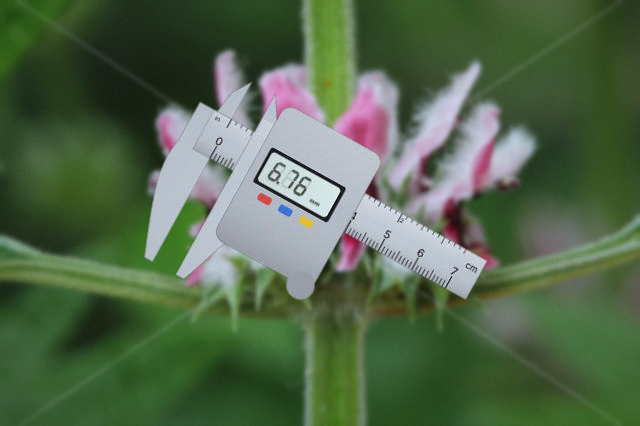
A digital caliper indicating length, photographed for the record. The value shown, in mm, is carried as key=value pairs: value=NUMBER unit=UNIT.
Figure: value=6.76 unit=mm
